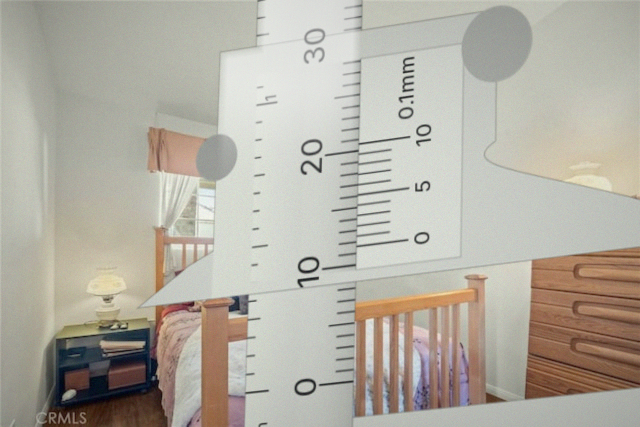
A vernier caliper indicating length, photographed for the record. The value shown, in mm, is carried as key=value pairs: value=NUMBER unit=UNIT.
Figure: value=11.6 unit=mm
